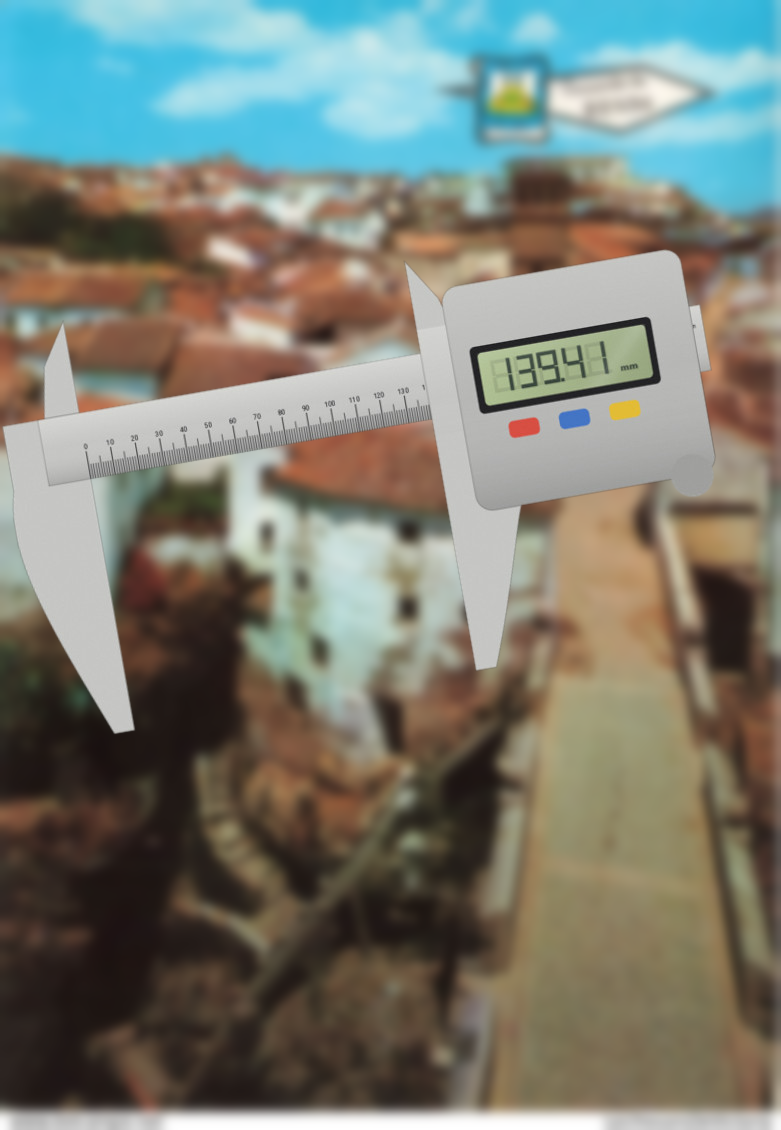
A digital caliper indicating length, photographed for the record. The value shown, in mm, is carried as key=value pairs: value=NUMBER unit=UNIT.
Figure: value=139.41 unit=mm
